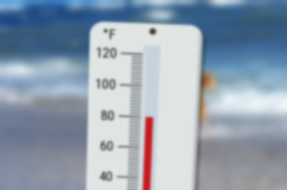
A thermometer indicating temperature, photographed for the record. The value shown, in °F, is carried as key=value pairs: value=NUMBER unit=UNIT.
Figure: value=80 unit=°F
